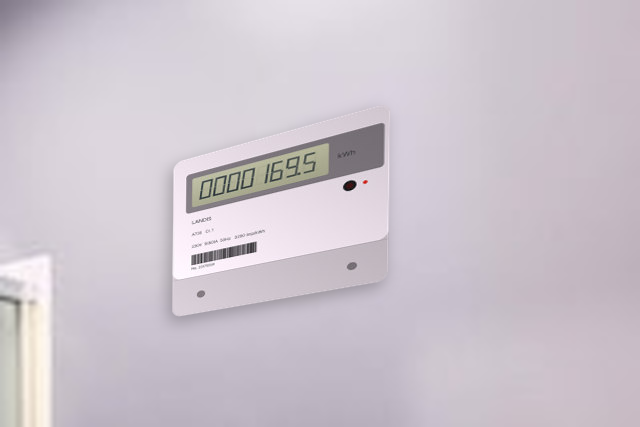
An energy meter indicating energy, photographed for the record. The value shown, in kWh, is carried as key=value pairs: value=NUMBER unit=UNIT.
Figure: value=169.5 unit=kWh
